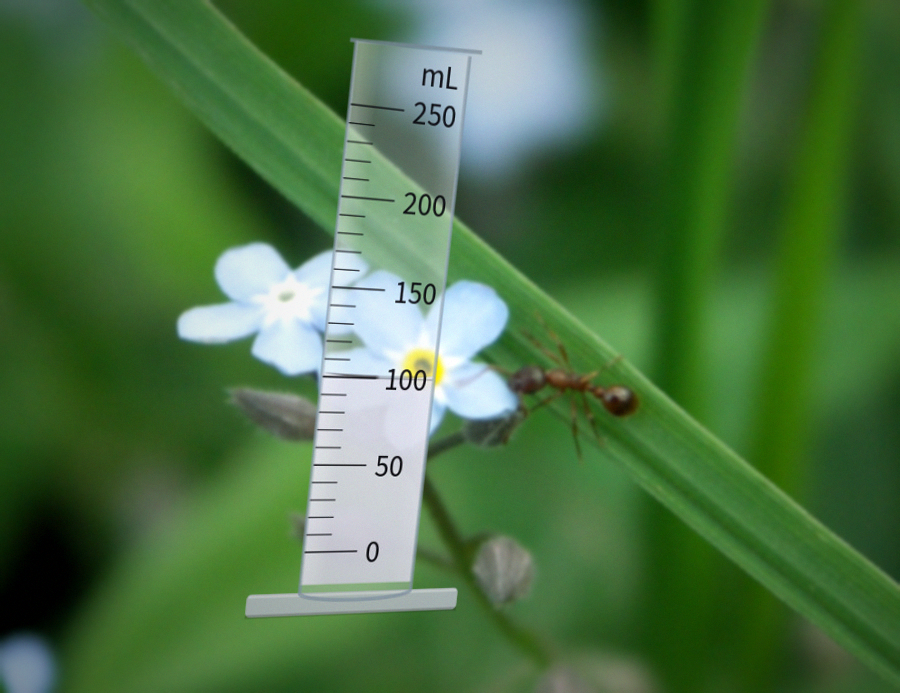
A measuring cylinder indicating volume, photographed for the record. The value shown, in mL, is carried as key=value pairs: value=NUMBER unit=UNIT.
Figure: value=100 unit=mL
